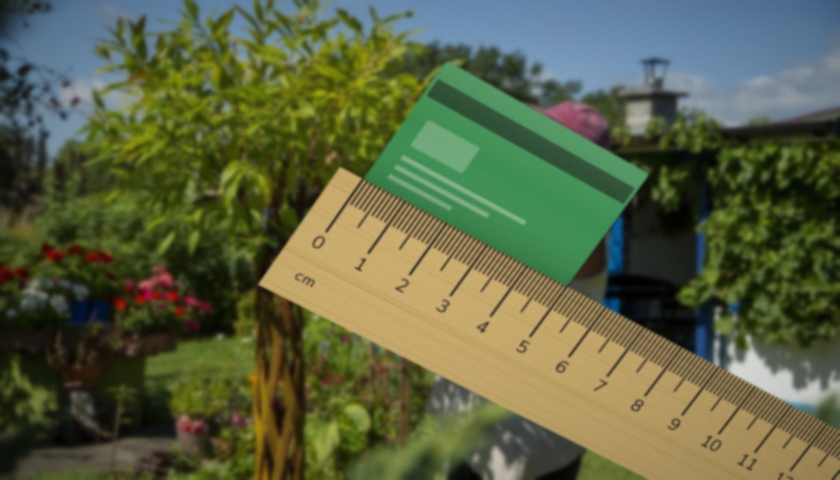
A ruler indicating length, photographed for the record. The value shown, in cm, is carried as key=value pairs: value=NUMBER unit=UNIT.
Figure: value=5 unit=cm
